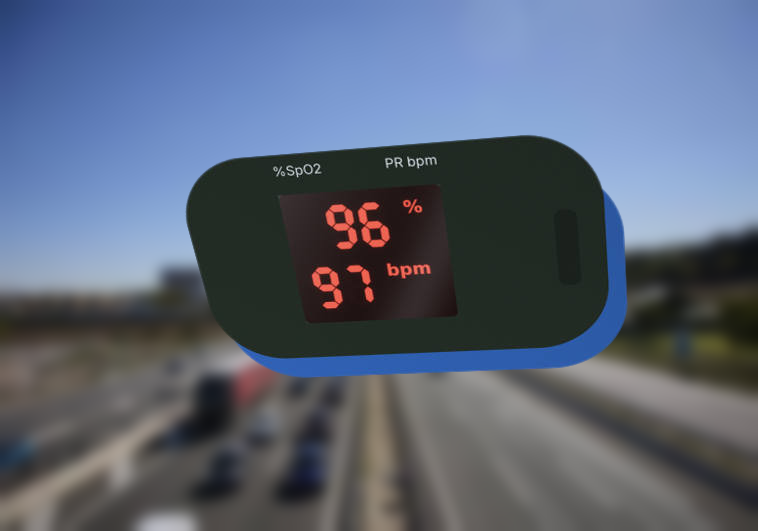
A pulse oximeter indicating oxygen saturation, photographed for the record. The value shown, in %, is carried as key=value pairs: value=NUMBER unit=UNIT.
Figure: value=96 unit=%
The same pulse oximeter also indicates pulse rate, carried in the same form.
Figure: value=97 unit=bpm
